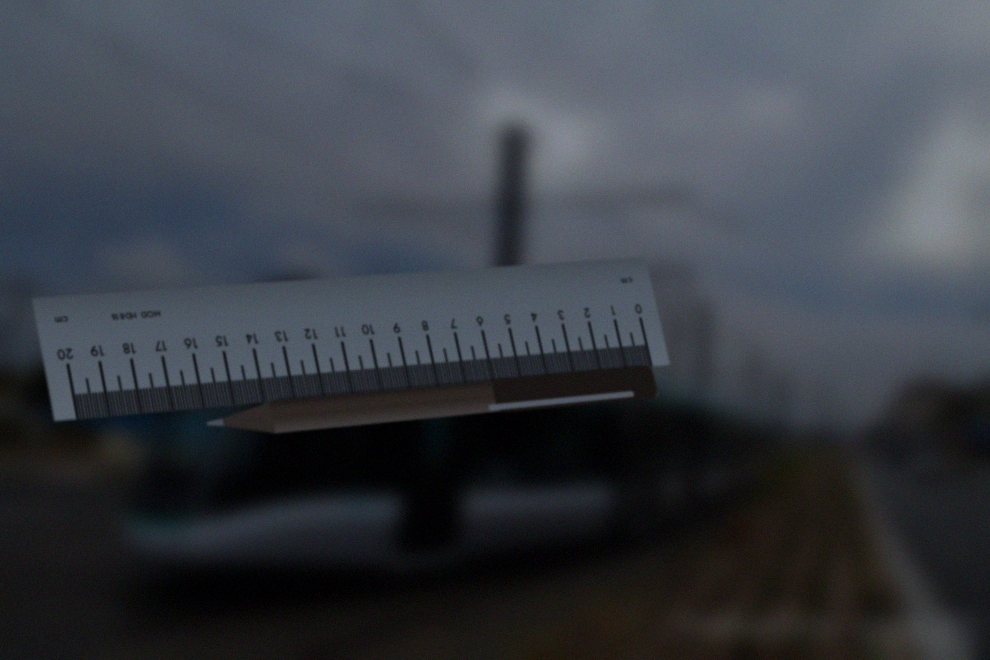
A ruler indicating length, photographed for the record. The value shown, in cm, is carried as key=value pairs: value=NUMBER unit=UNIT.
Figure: value=16 unit=cm
